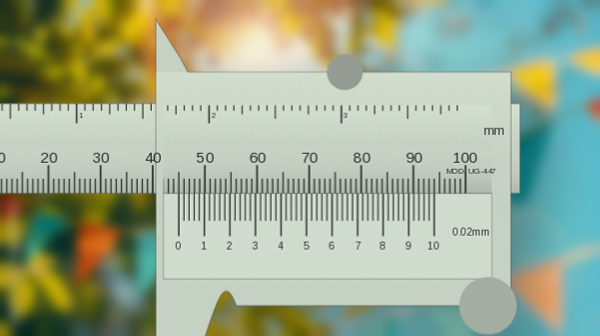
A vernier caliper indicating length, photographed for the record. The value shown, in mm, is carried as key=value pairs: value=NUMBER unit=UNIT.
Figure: value=45.0 unit=mm
